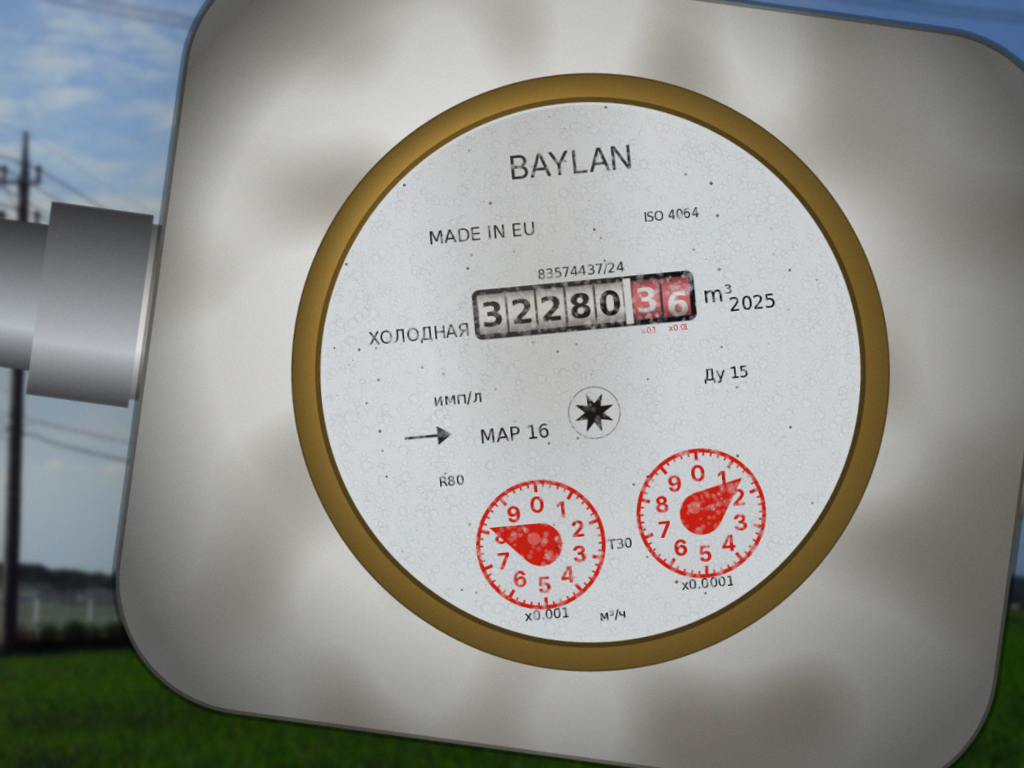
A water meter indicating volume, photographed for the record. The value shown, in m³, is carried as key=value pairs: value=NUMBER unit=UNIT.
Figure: value=32280.3581 unit=m³
